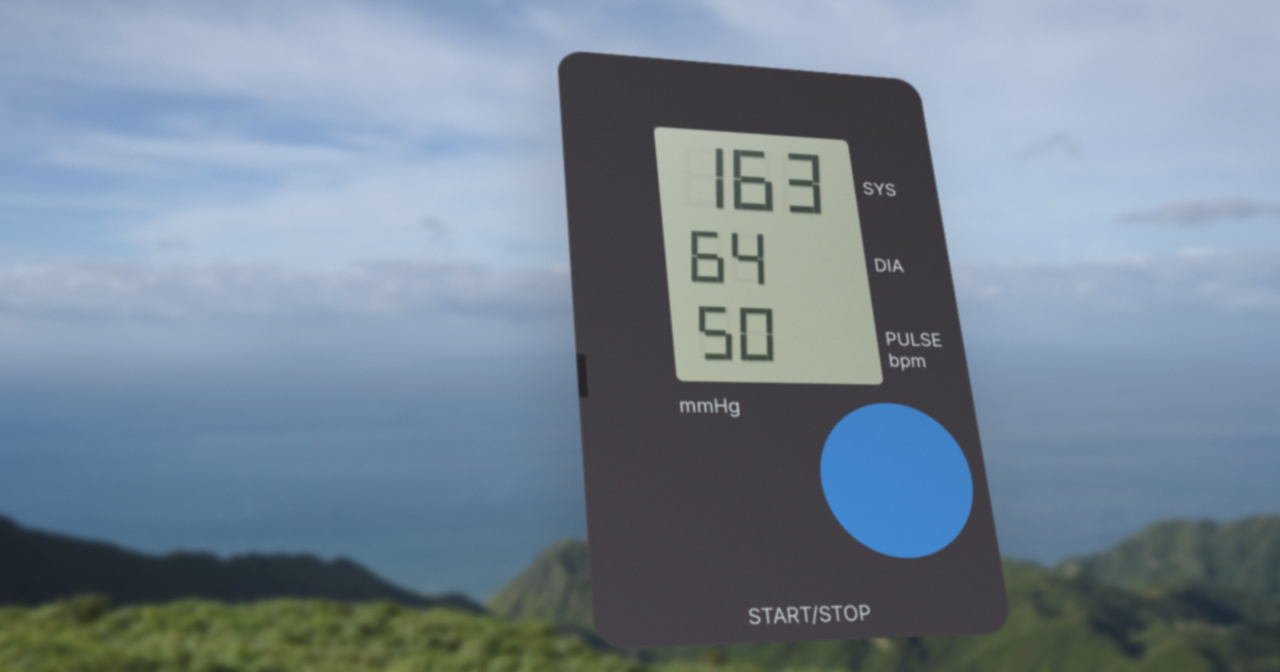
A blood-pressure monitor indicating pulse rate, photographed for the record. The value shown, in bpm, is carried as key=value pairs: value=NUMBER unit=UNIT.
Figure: value=50 unit=bpm
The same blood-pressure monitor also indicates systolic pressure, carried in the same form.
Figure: value=163 unit=mmHg
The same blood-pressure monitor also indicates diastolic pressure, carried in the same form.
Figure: value=64 unit=mmHg
